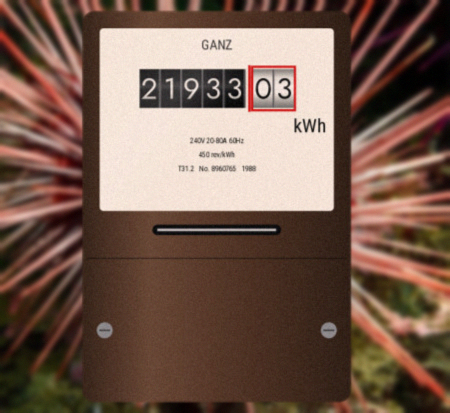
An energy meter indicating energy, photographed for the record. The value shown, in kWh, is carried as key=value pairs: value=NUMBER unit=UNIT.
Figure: value=21933.03 unit=kWh
